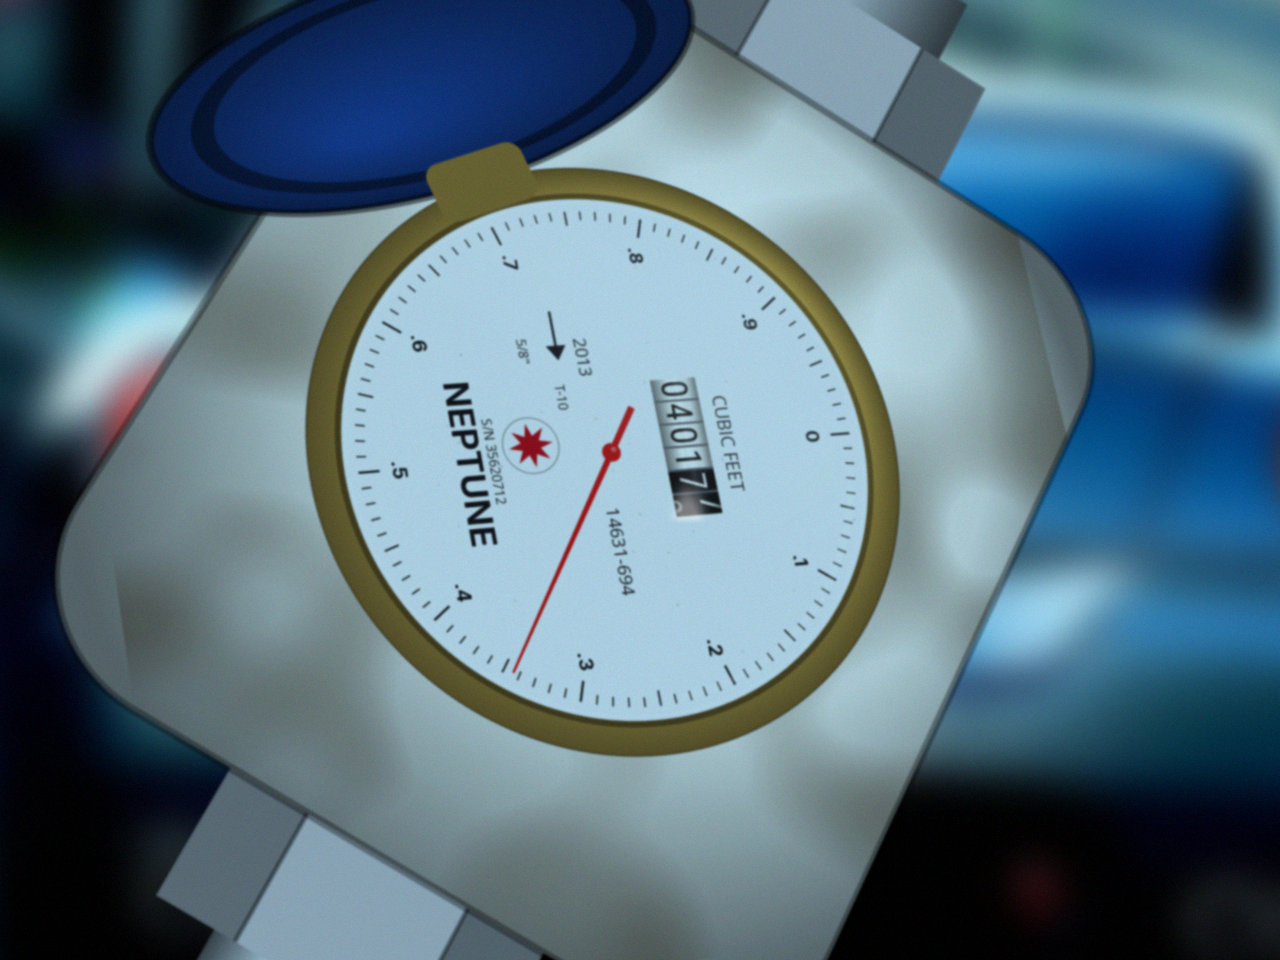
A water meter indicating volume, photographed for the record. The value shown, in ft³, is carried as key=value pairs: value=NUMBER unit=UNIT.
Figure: value=40177.34 unit=ft³
